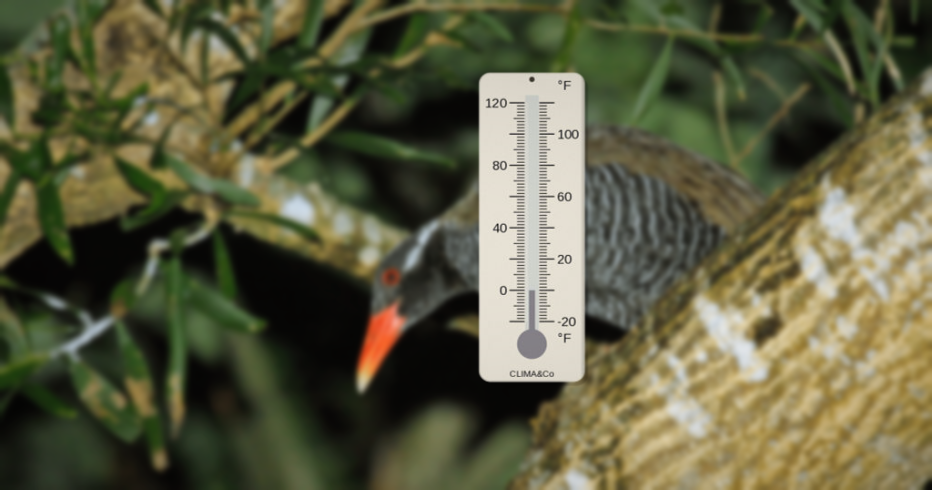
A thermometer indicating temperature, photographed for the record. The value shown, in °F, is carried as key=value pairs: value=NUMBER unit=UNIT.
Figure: value=0 unit=°F
